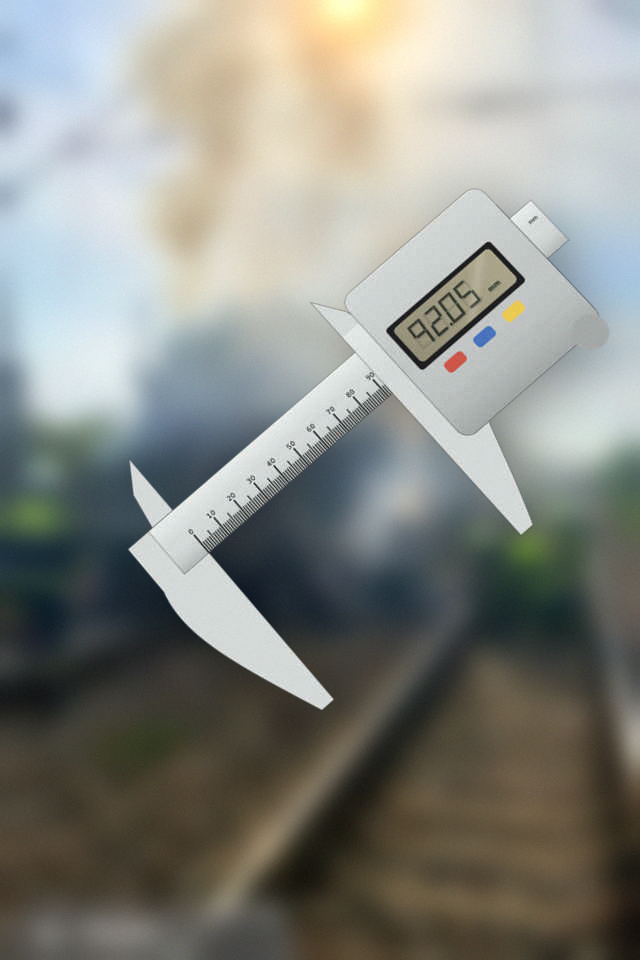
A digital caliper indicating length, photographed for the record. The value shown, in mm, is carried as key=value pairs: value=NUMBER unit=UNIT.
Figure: value=92.05 unit=mm
